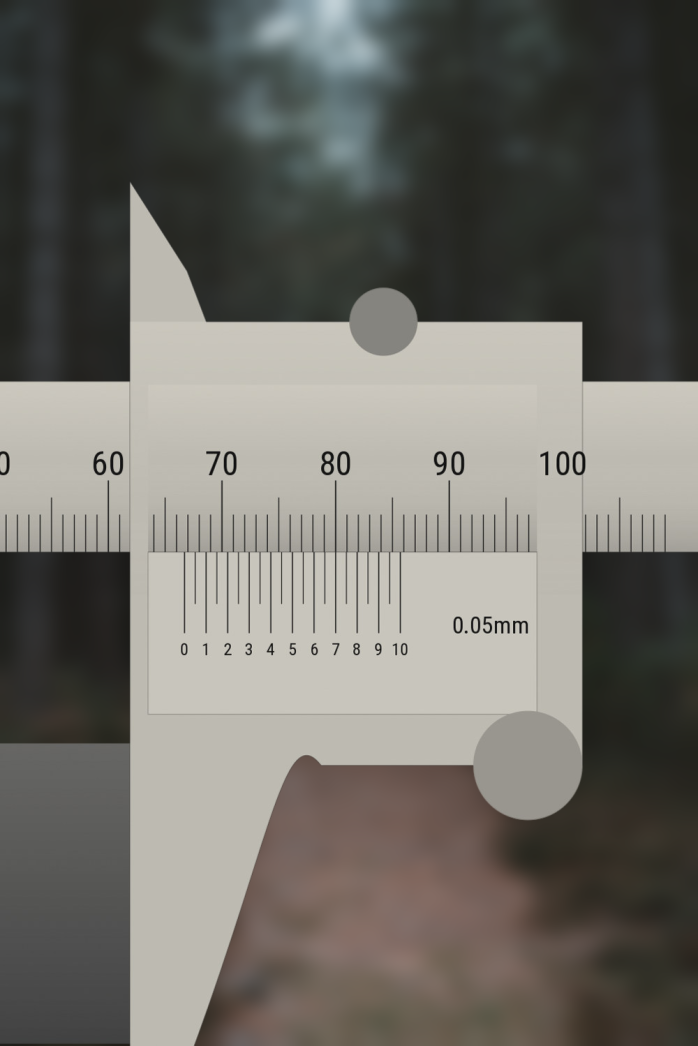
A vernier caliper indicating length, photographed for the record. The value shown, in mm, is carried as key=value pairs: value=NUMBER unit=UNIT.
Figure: value=66.7 unit=mm
